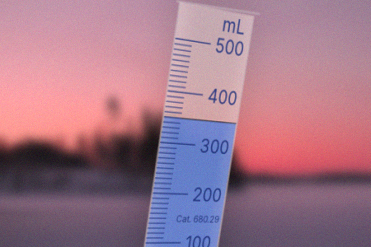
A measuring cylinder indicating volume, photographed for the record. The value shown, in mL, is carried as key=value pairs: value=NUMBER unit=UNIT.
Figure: value=350 unit=mL
